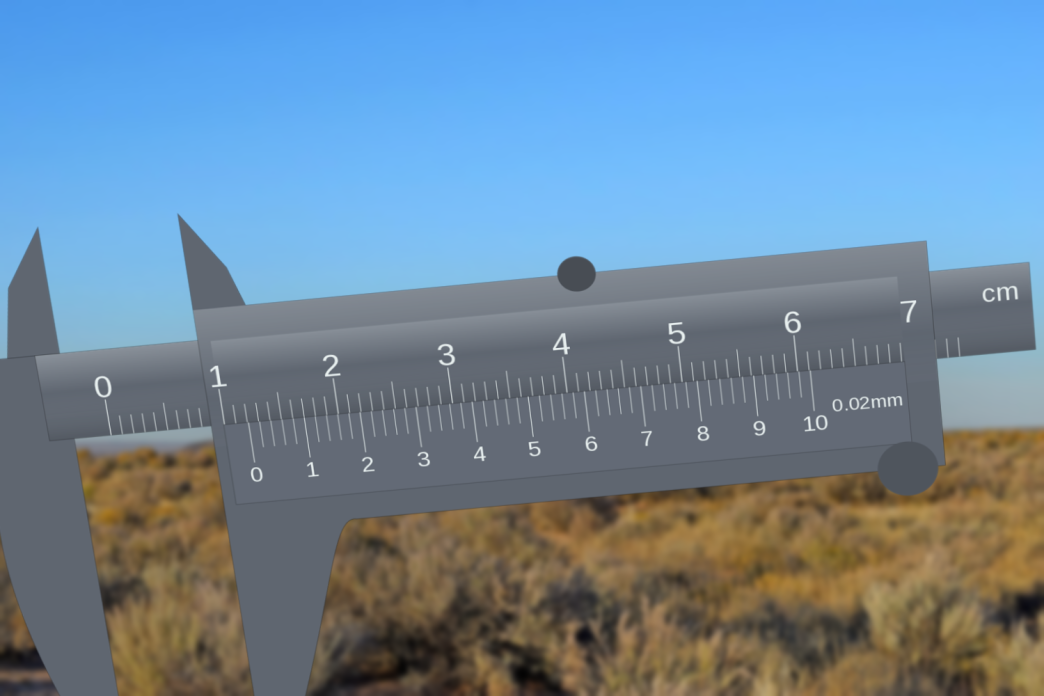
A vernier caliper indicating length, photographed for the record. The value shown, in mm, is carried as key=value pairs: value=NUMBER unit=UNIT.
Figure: value=12.1 unit=mm
